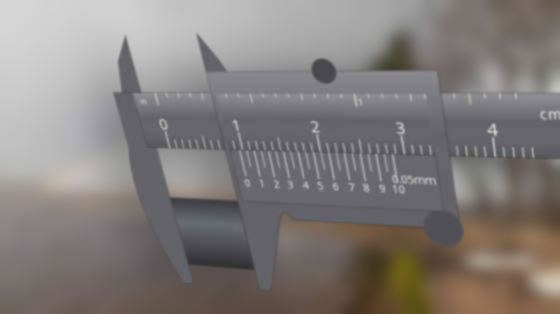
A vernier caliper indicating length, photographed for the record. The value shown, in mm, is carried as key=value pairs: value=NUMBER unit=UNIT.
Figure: value=9.6 unit=mm
